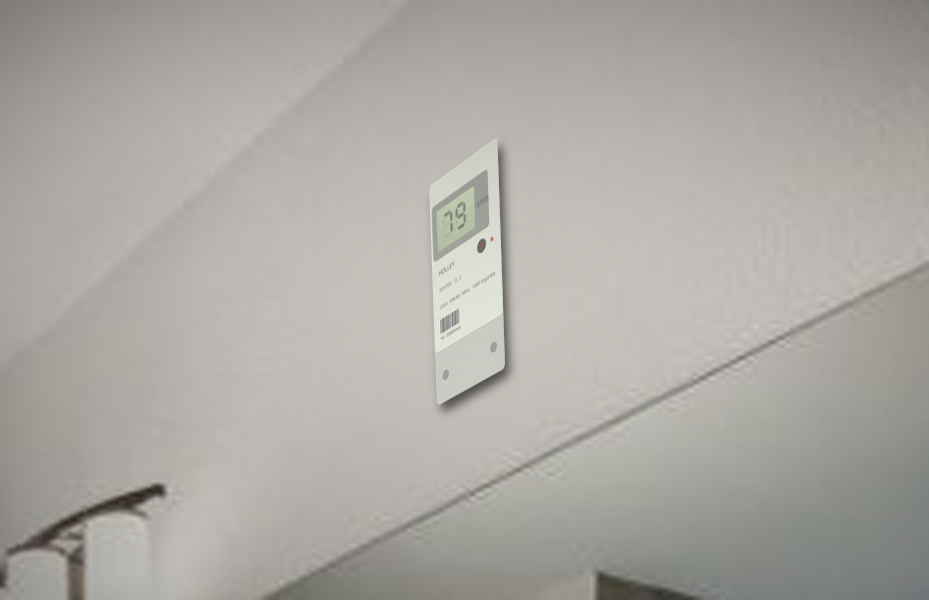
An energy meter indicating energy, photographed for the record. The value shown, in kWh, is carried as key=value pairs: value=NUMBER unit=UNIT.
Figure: value=79 unit=kWh
